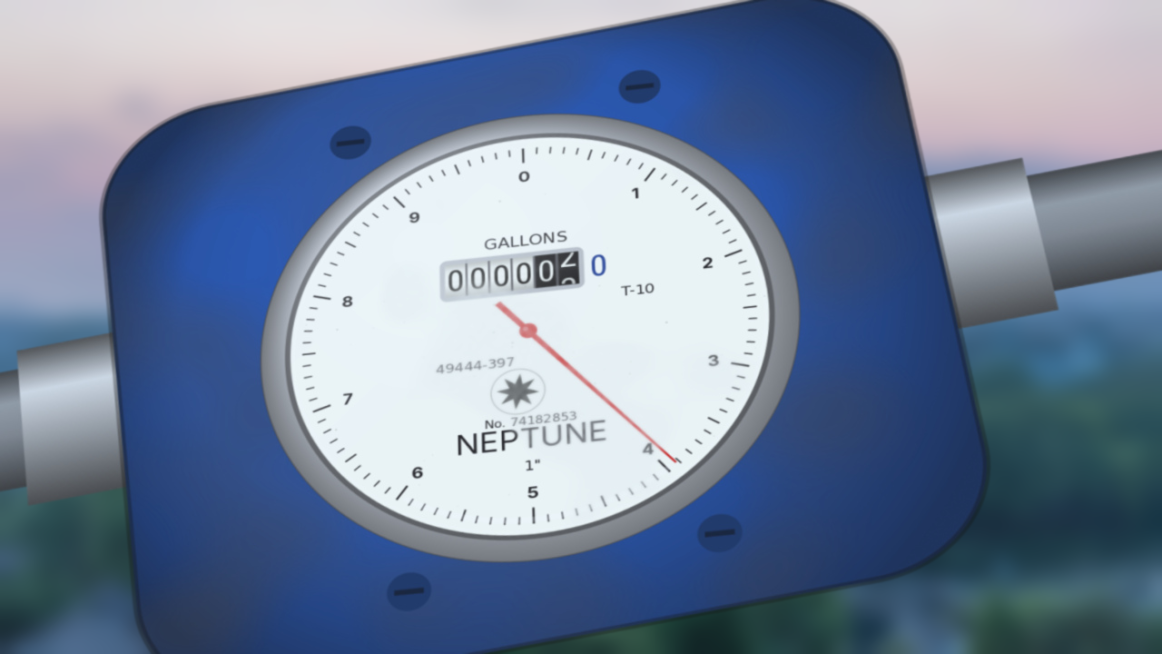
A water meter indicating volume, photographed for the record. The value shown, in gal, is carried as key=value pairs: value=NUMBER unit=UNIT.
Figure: value=23.9 unit=gal
